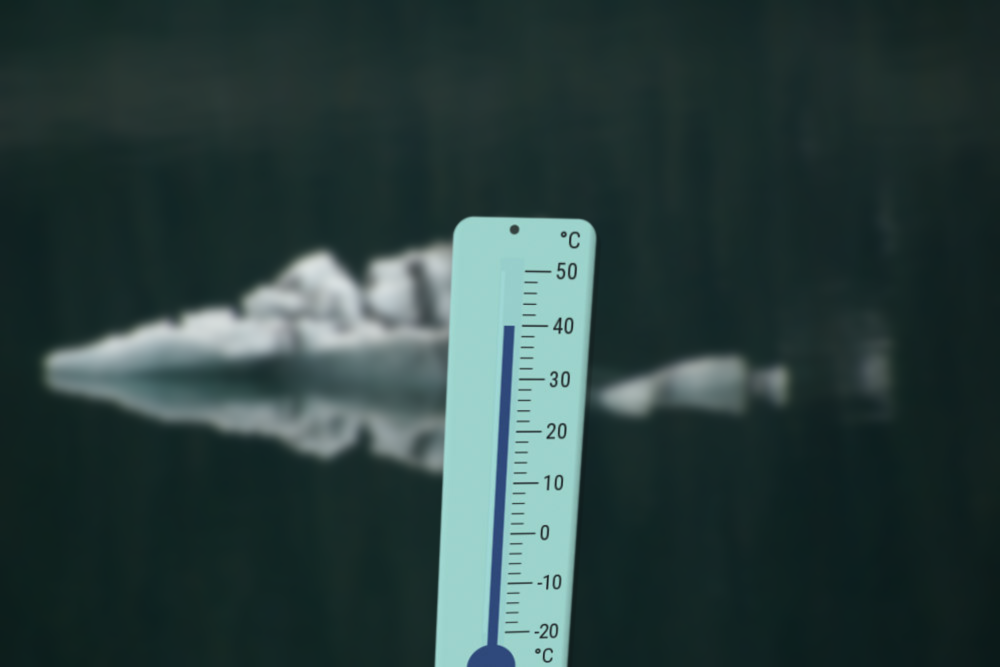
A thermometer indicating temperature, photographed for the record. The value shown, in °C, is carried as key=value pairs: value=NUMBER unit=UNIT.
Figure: value=40 unit=°C
